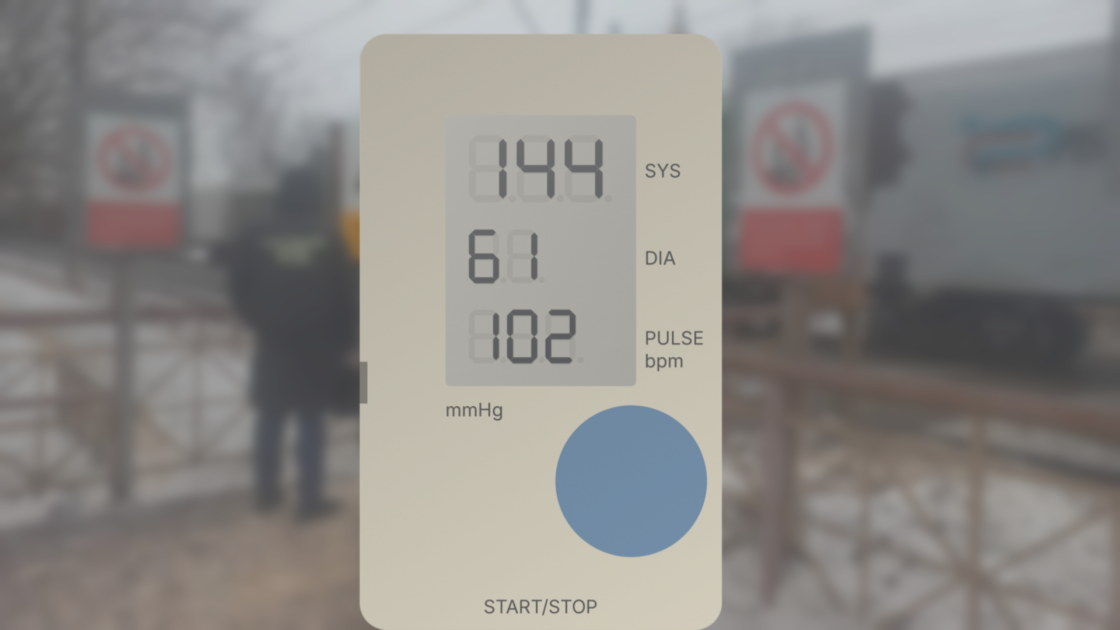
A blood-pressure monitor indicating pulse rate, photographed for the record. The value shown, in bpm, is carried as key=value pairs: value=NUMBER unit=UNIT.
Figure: value=102 unit=bpm
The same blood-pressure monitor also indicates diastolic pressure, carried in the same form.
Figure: value=61 unit=mmHg
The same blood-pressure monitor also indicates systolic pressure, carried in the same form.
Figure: value=144 unit=mmHg
